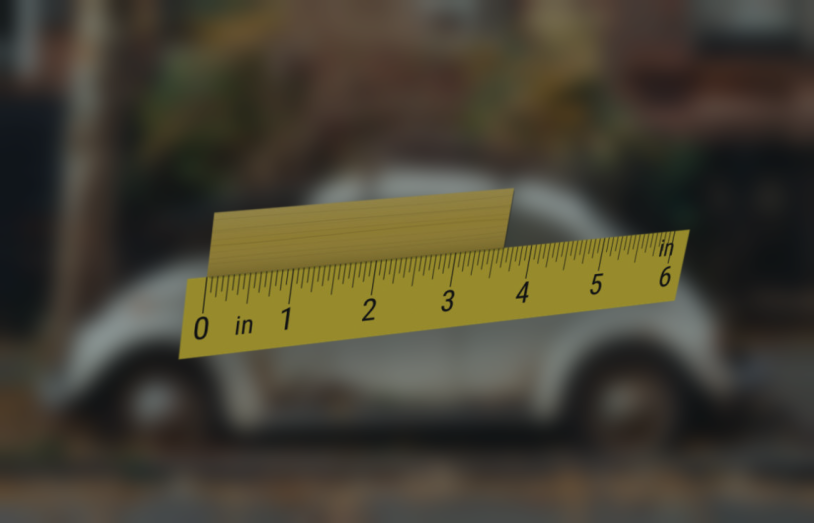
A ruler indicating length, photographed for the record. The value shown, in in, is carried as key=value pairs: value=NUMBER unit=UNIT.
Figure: value=3.625 unit=in
